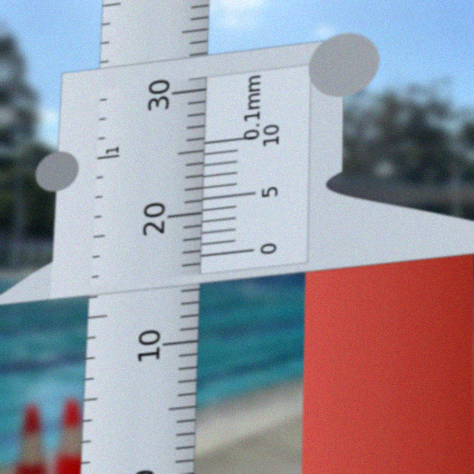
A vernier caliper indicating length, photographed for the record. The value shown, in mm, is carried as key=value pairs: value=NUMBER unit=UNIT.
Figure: value=16.6 unit=mm
